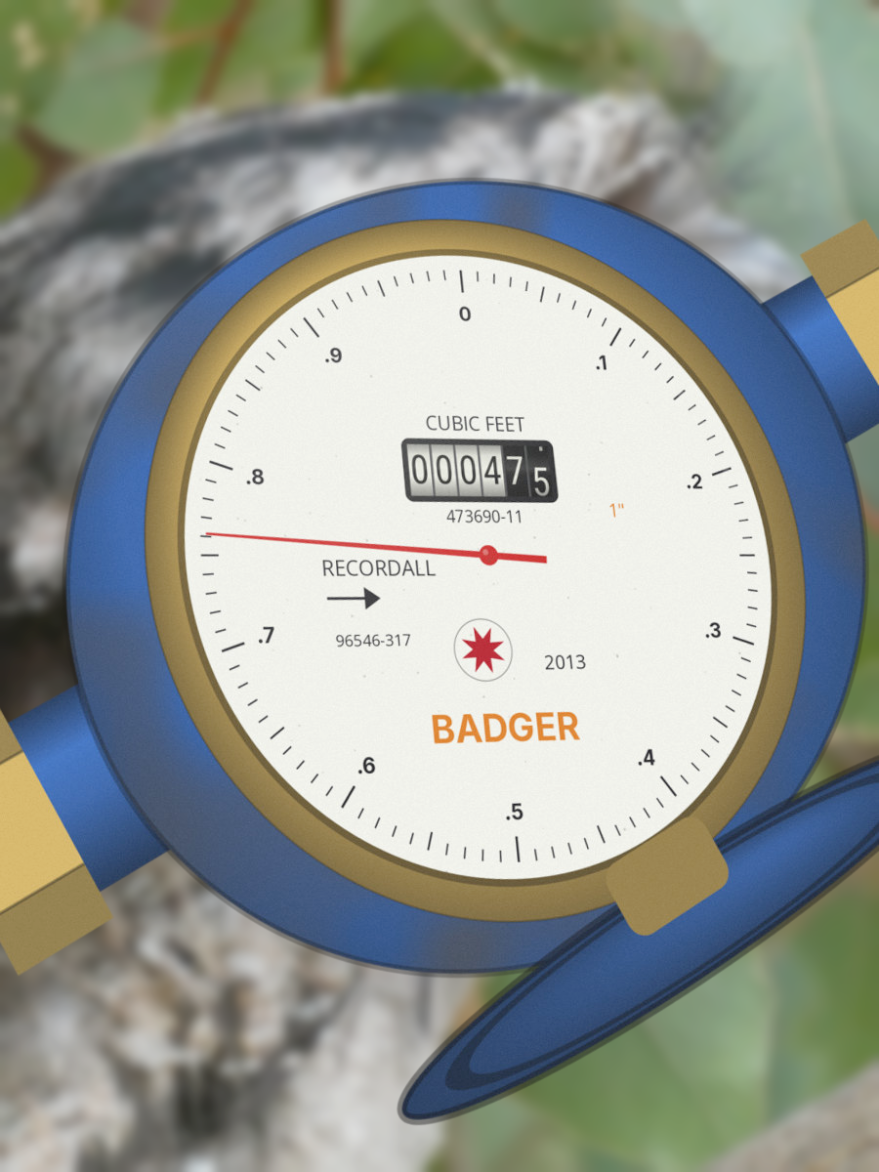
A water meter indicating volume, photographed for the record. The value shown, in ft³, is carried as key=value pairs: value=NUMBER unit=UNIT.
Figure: value=474.76 unit=ft³
